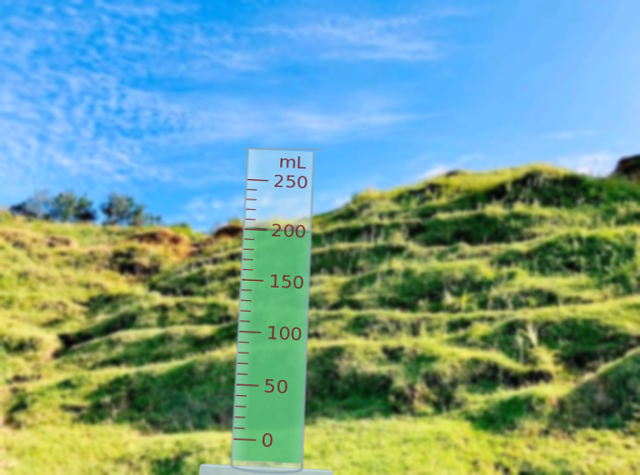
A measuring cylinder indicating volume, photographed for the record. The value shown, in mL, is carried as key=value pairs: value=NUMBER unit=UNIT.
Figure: value=200 unit=mL
